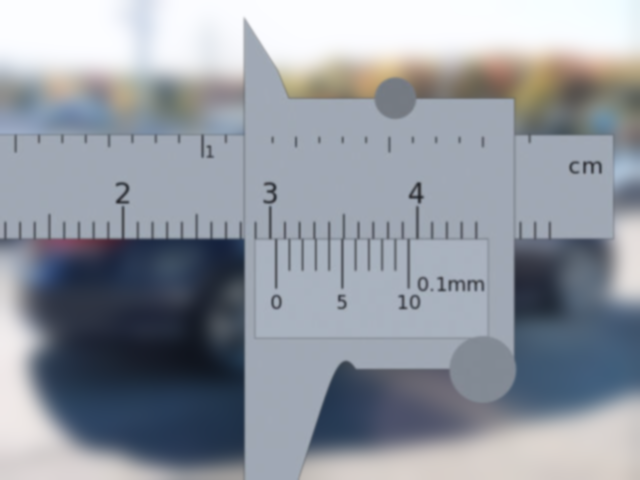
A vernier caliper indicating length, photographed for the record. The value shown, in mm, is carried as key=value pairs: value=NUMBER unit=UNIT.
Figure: value=30.4 unit=mm
